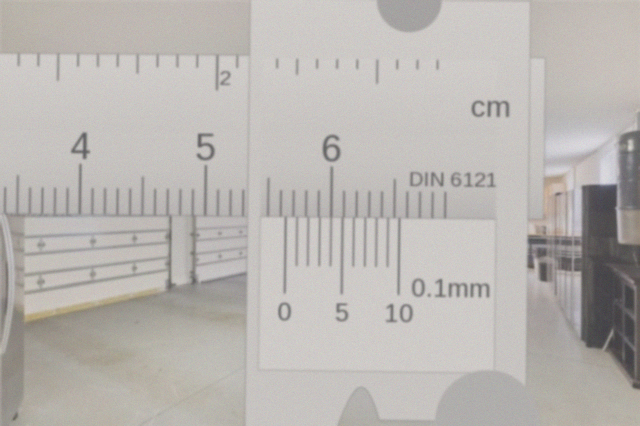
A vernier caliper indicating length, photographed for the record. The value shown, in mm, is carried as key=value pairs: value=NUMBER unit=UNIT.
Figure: value=56.4 unit=mm
